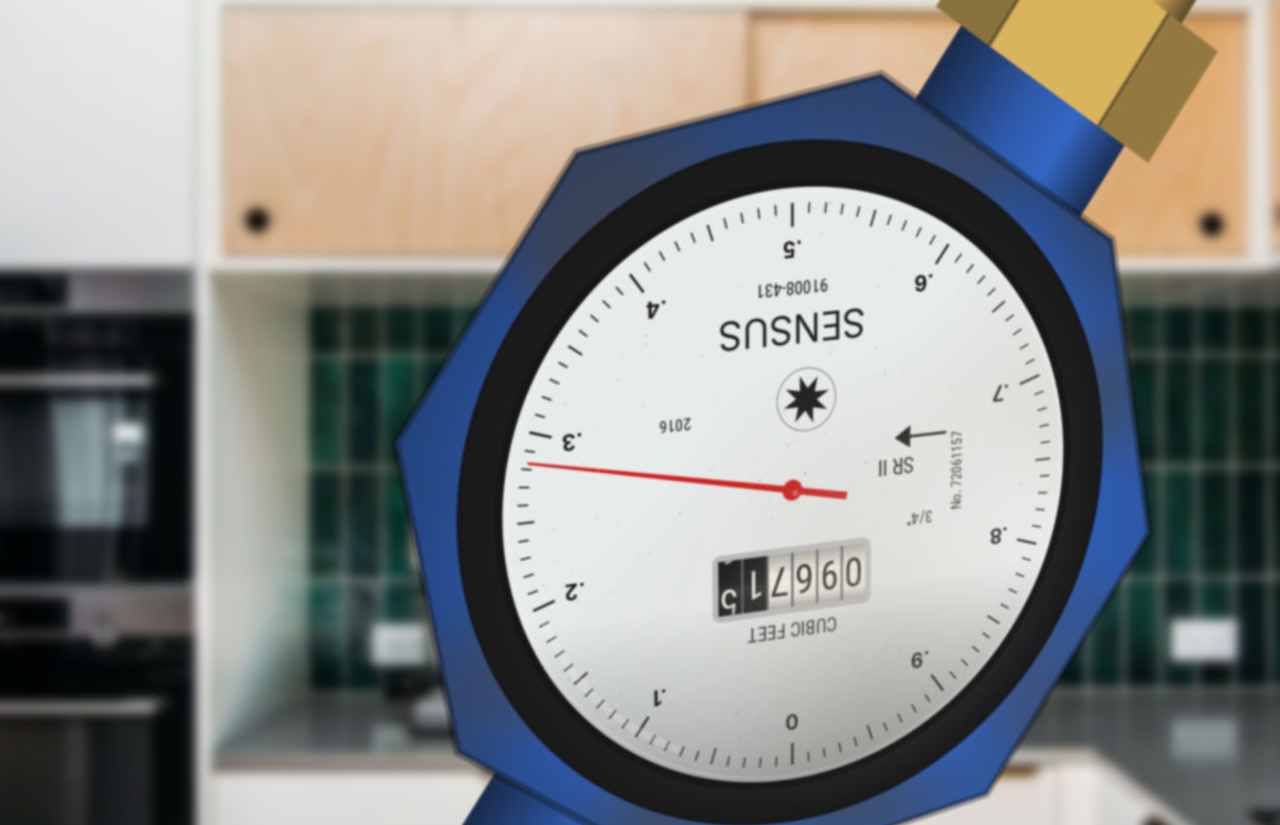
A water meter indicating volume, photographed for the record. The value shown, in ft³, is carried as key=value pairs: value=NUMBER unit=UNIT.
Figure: value=96715.28 unit=ft³
